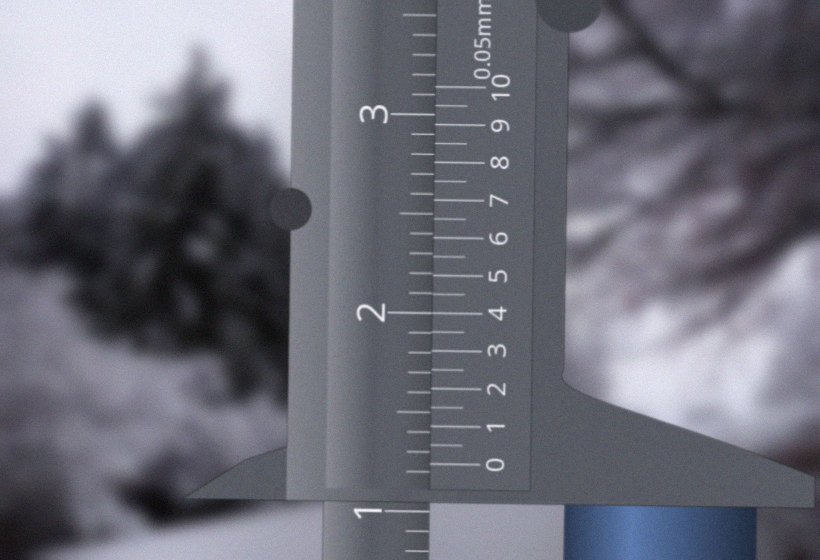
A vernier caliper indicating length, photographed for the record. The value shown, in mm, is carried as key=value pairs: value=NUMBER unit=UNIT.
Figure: value=12.4 unit=mm
